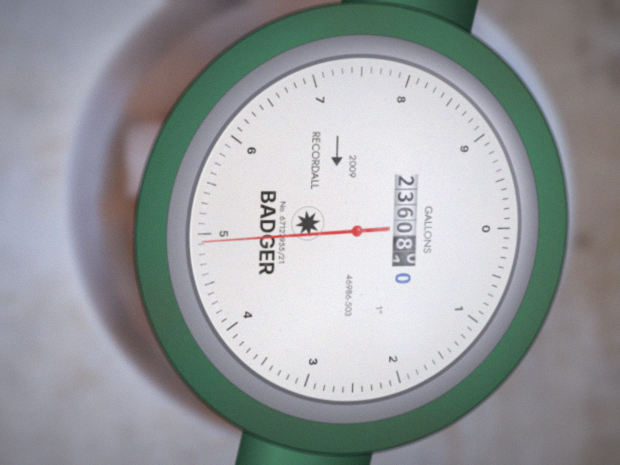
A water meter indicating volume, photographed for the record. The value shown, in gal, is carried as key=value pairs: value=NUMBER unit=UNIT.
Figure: value=2360804.9 unit=gal
